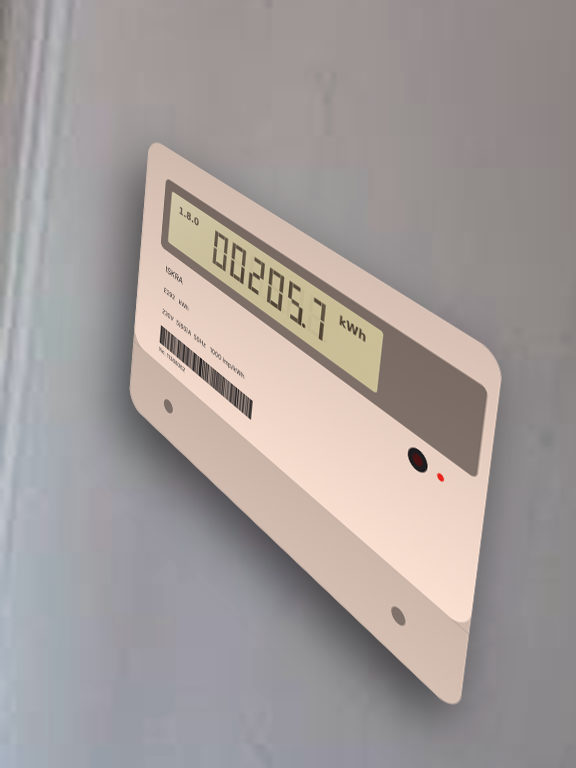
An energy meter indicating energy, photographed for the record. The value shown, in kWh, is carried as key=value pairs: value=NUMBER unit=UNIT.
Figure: value=205.7 unit=kWh
